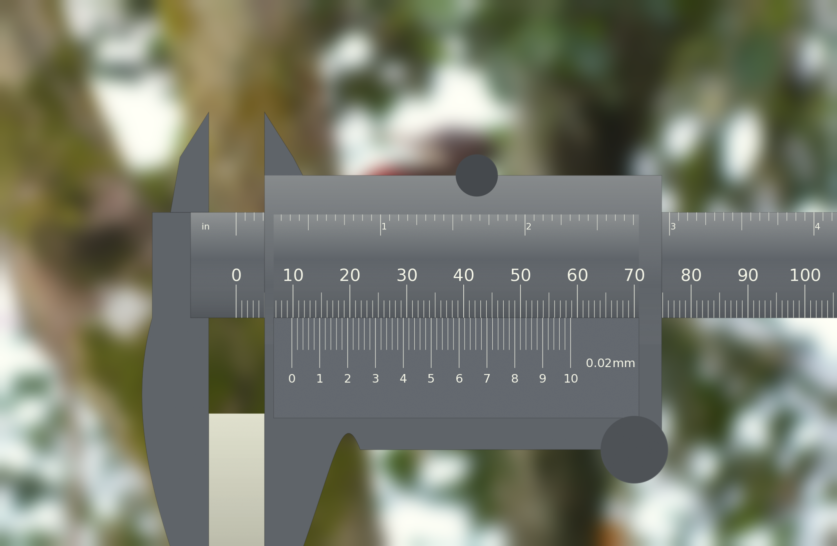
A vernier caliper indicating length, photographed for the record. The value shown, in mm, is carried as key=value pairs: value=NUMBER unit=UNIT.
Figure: value=9.8 unit=mm
